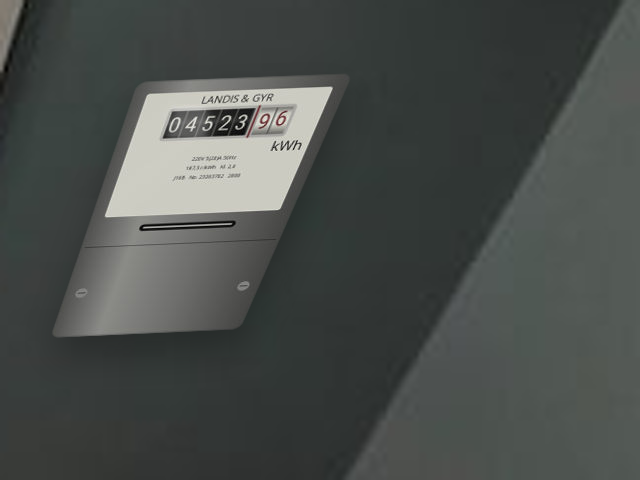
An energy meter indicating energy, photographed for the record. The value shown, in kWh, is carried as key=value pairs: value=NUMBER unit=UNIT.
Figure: value=4523.96 unit=kWh
